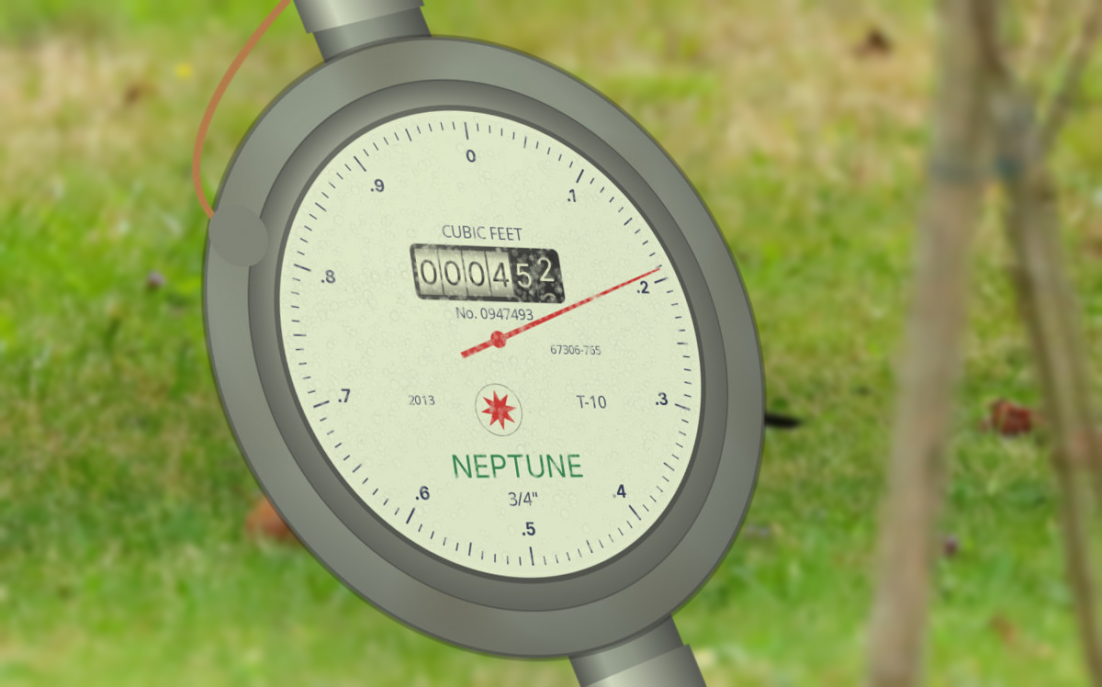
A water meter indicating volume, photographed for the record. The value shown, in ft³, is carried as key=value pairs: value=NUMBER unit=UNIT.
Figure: value=452.19 unit=ft³
